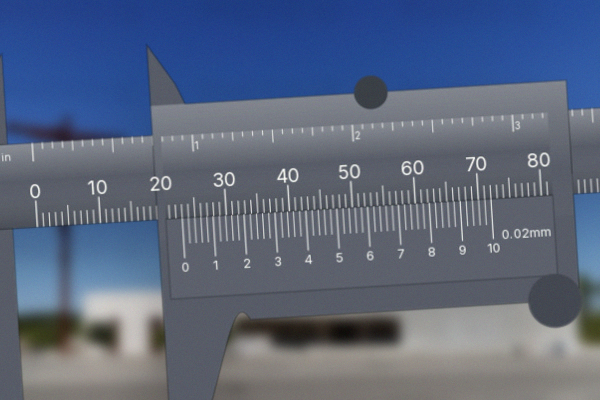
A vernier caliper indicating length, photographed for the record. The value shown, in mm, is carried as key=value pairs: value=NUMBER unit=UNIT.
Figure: value=23.0 unit=mm
